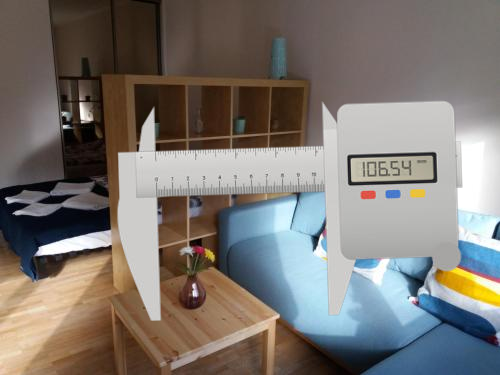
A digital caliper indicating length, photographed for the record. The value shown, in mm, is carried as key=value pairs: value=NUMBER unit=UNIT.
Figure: value=106.54 unit=mm
